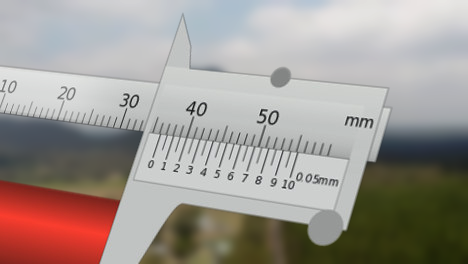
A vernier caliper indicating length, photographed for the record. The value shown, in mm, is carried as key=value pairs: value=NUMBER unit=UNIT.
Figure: value=36.2 unit=mm
